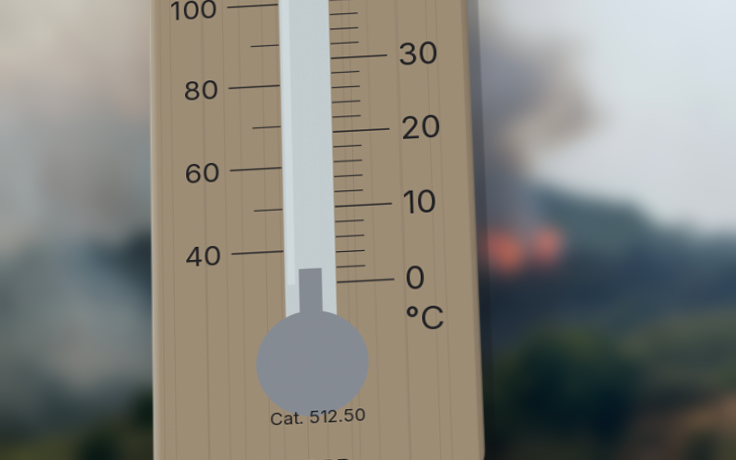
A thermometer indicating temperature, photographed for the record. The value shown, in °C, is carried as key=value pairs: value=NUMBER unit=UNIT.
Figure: value=2 unit=°C
